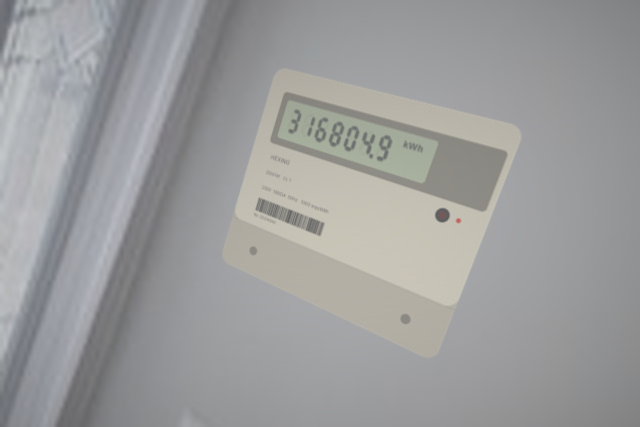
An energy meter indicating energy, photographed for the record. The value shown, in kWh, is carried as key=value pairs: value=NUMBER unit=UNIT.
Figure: value=316804.9 unit=kWh
